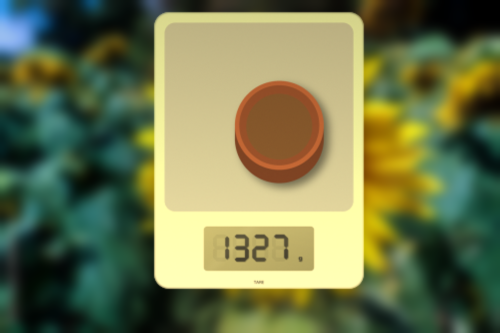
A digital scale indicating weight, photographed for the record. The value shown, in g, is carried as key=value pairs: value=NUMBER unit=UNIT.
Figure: value=1327 unit=g
